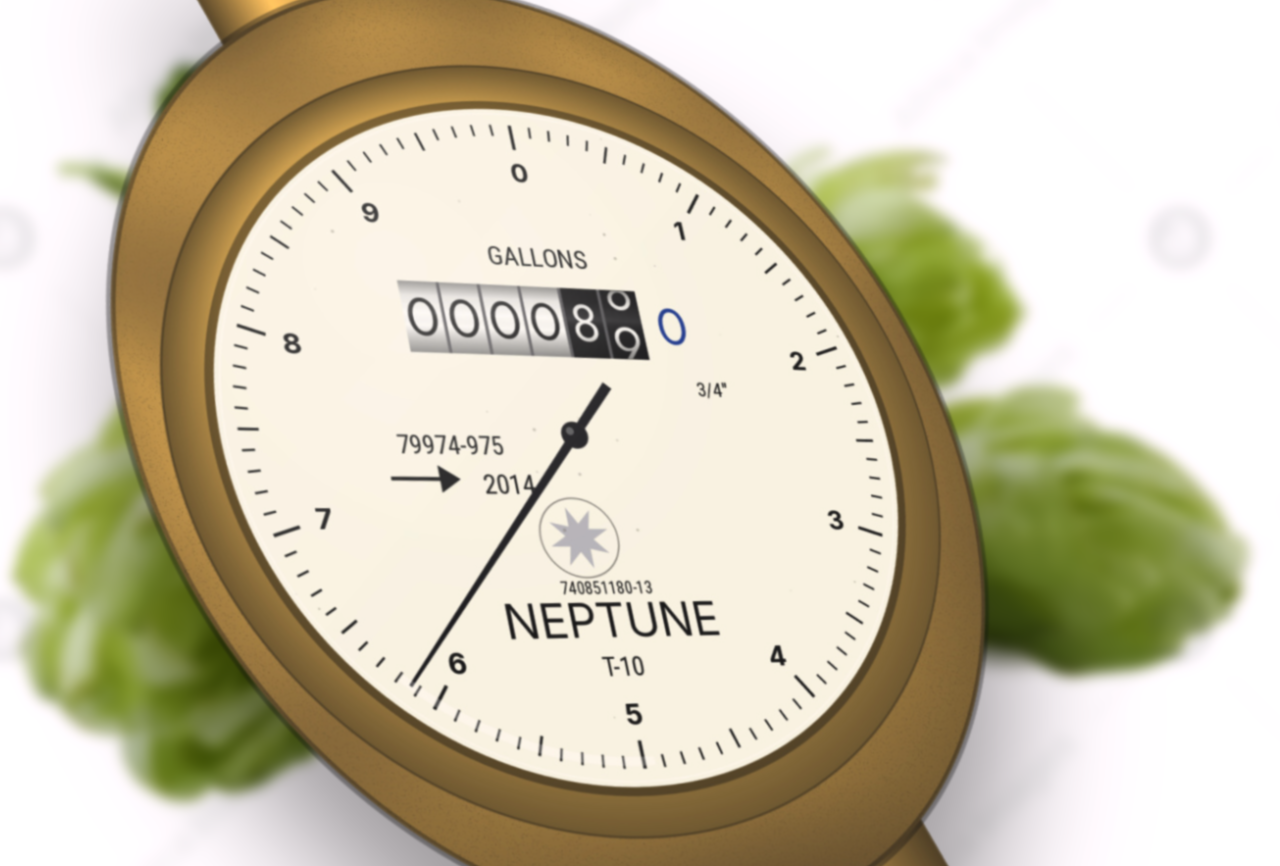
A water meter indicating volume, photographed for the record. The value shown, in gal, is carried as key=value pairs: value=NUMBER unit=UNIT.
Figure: value=886.1 unit=gal
